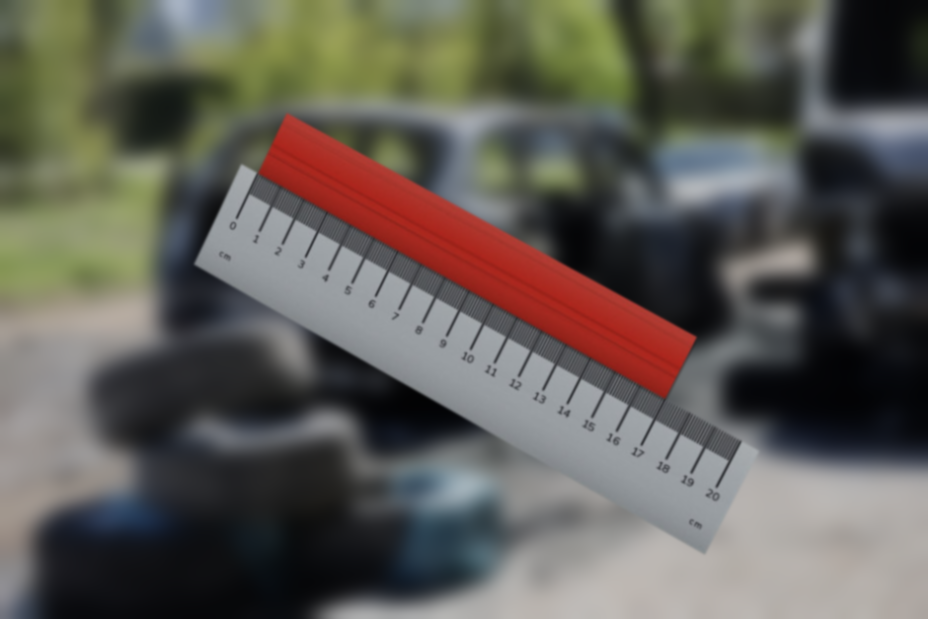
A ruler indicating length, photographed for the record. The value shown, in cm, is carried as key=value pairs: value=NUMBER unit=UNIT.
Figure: value=17 unit=cm
